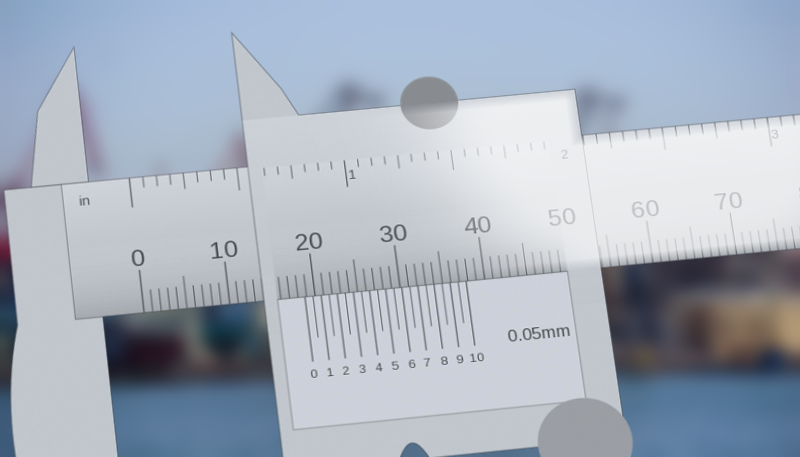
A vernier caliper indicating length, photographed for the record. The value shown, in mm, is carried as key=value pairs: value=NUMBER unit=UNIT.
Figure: value=18.8 unit=mm
